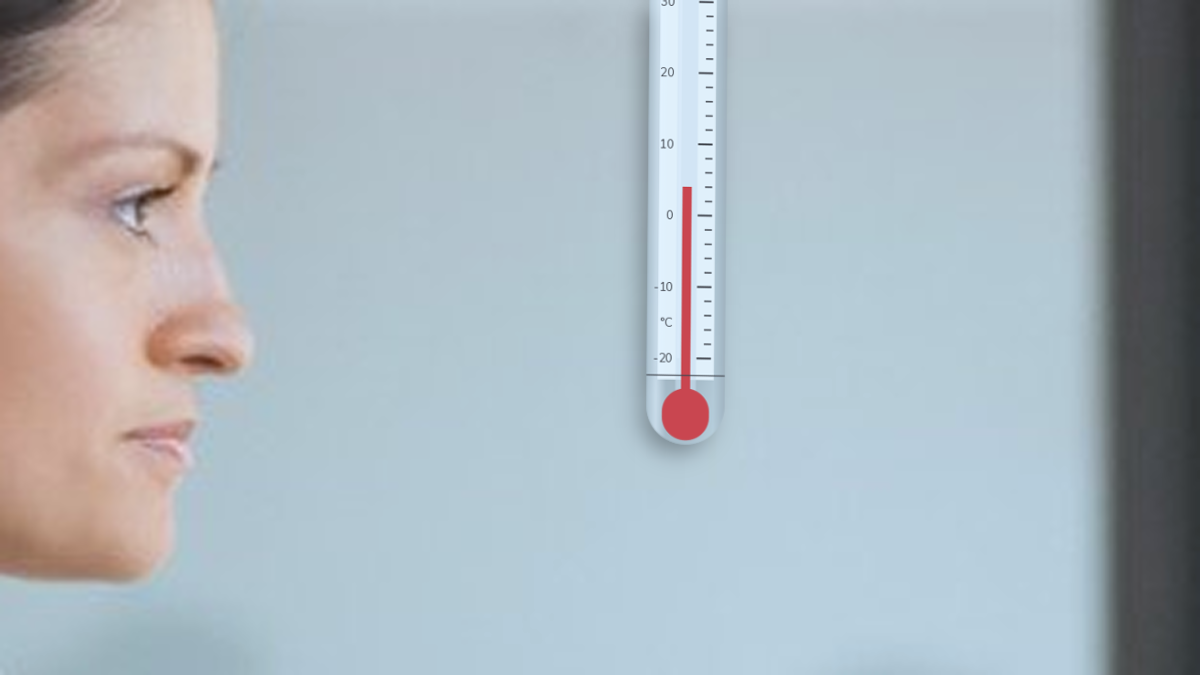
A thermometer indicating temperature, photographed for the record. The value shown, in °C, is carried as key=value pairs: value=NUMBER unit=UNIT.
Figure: value=4 unit=°C
